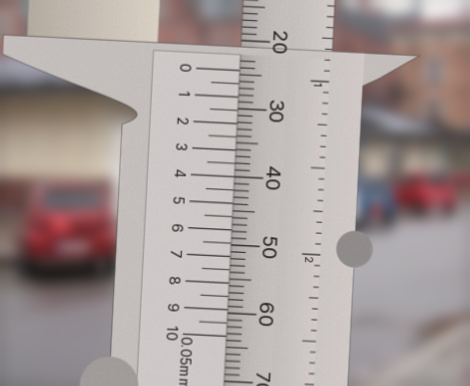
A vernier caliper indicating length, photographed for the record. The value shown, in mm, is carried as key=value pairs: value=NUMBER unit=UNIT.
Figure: value=24.4 unit=mm
